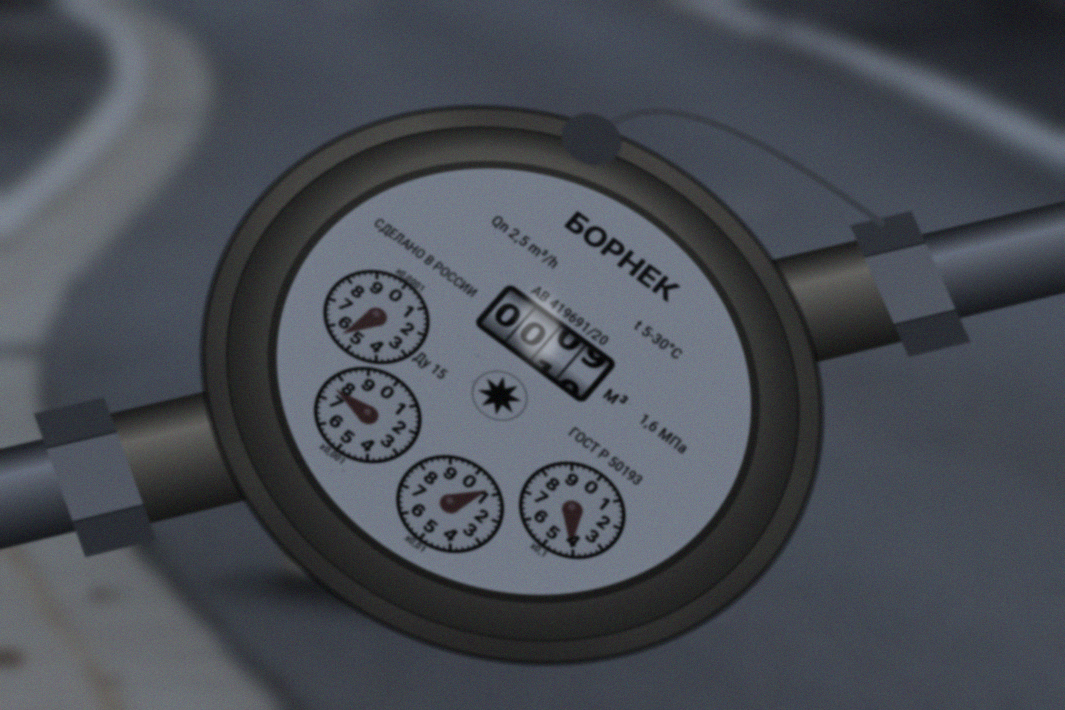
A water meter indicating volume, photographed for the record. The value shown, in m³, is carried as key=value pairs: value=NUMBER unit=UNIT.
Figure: value=9.4075 unit=m³
